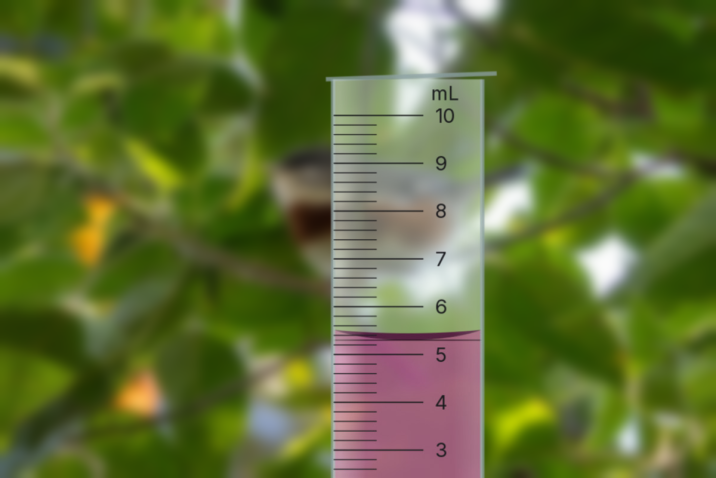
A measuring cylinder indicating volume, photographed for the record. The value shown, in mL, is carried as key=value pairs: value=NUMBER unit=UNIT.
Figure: value=5.3 unit=mL
